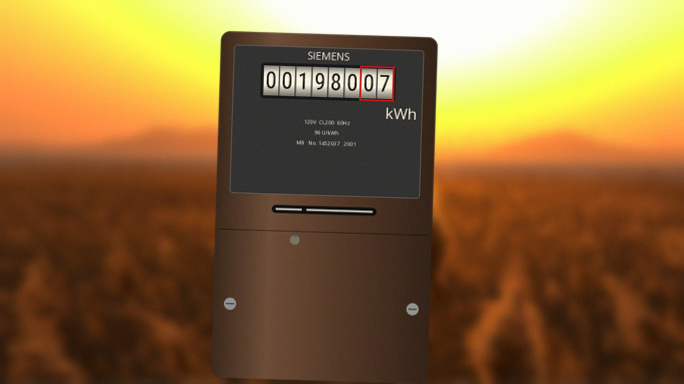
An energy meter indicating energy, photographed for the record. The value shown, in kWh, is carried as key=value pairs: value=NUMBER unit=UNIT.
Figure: value=1980.07 unit=kWh
